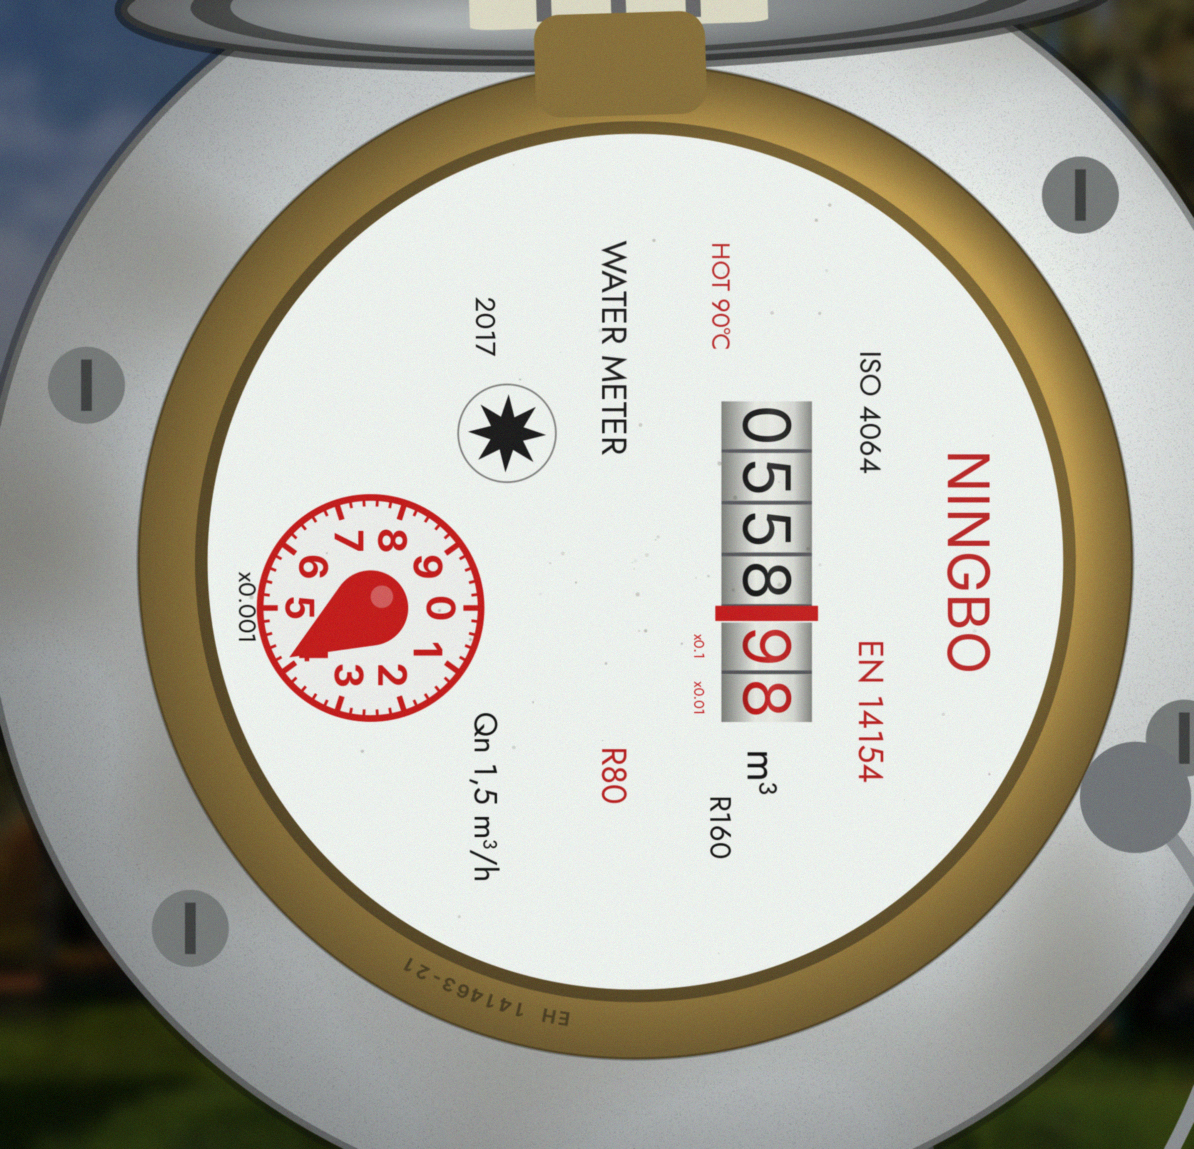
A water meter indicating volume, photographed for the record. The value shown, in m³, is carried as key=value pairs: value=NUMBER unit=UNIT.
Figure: value=558.984 unit=m³
